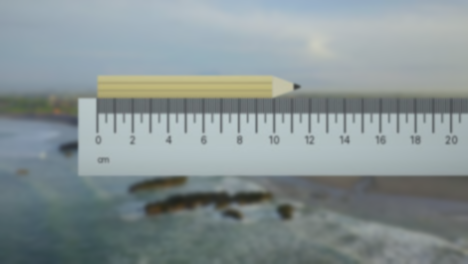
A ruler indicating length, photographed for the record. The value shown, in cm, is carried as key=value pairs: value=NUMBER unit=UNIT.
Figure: value=11.5 unit=cm
